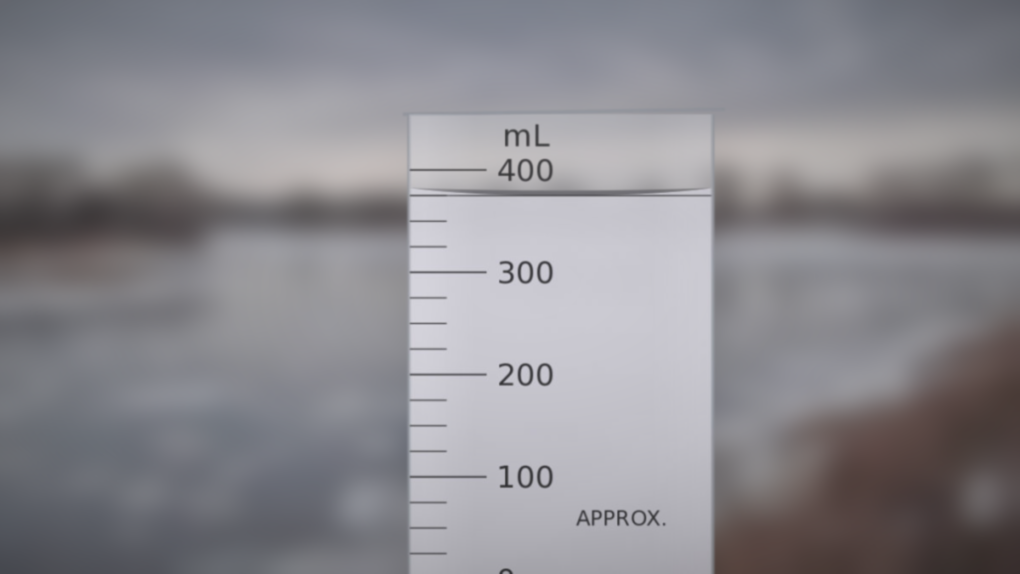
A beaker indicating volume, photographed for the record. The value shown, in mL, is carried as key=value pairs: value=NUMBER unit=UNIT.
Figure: value=375 unit=mL
